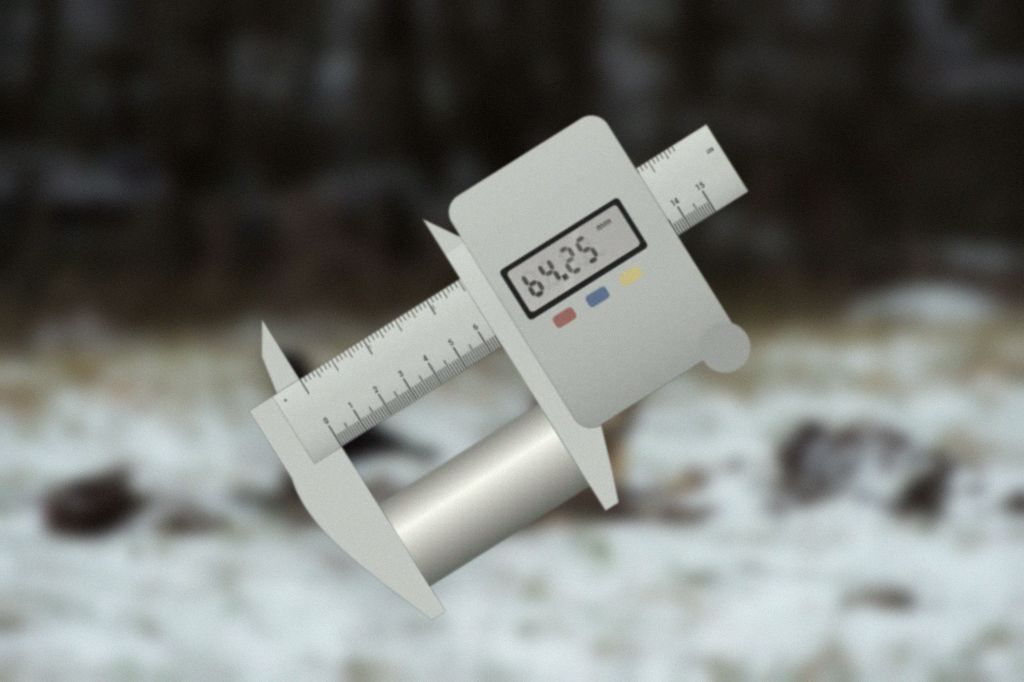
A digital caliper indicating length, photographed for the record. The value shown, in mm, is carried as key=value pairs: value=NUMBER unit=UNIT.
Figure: value=64.25 unit=mm
